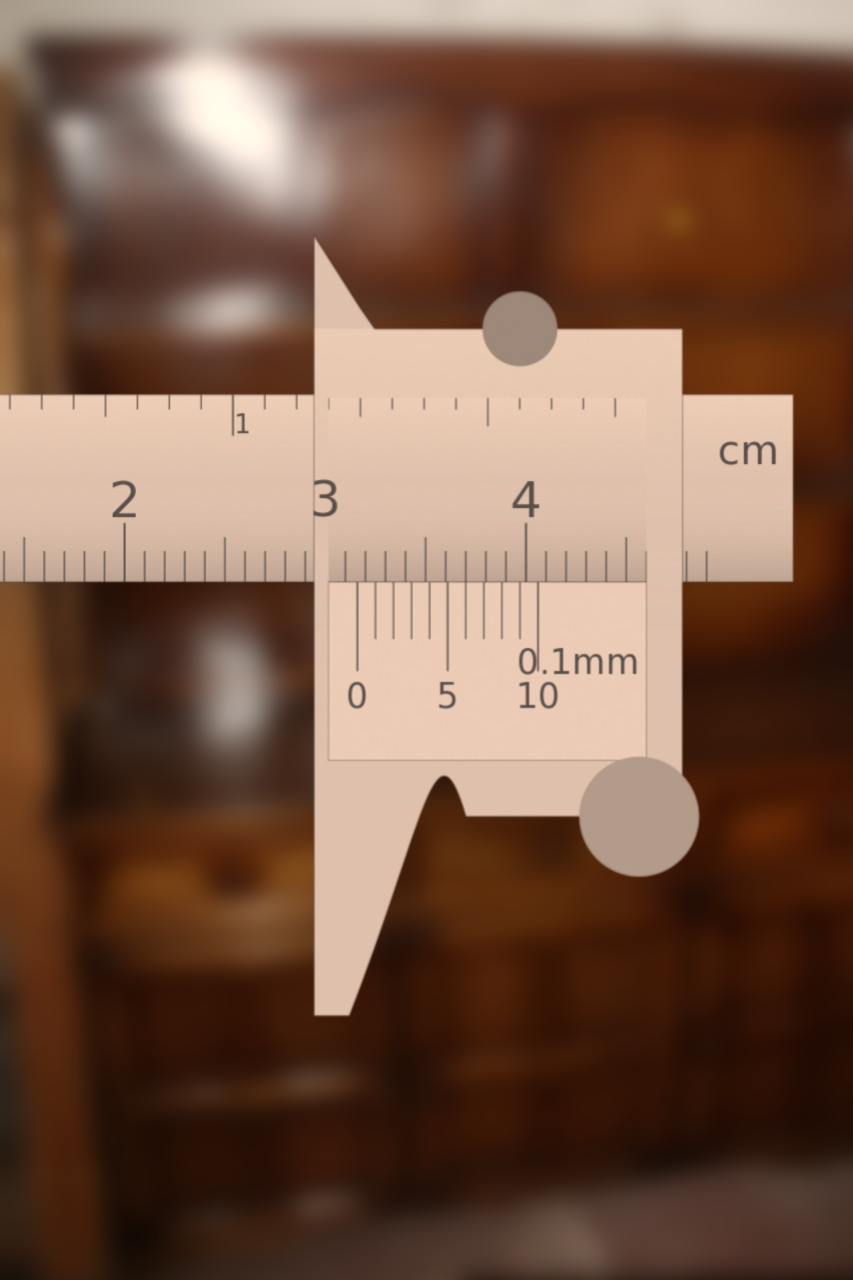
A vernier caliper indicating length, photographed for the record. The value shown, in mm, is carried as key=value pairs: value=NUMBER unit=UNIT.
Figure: value=31.6 unit=mm
